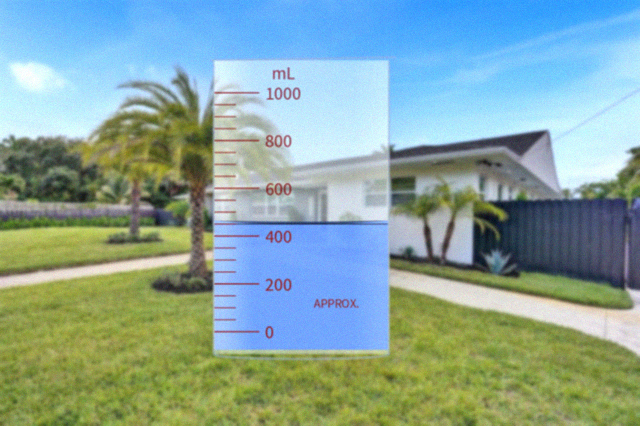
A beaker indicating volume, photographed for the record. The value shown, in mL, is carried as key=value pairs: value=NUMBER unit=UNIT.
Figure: value=450 unit=mL
